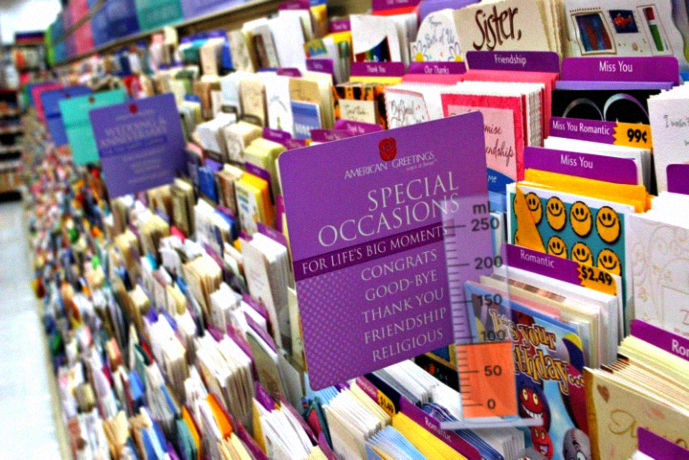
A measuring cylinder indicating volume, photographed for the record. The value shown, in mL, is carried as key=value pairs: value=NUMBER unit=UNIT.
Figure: value=90 unit=mL
